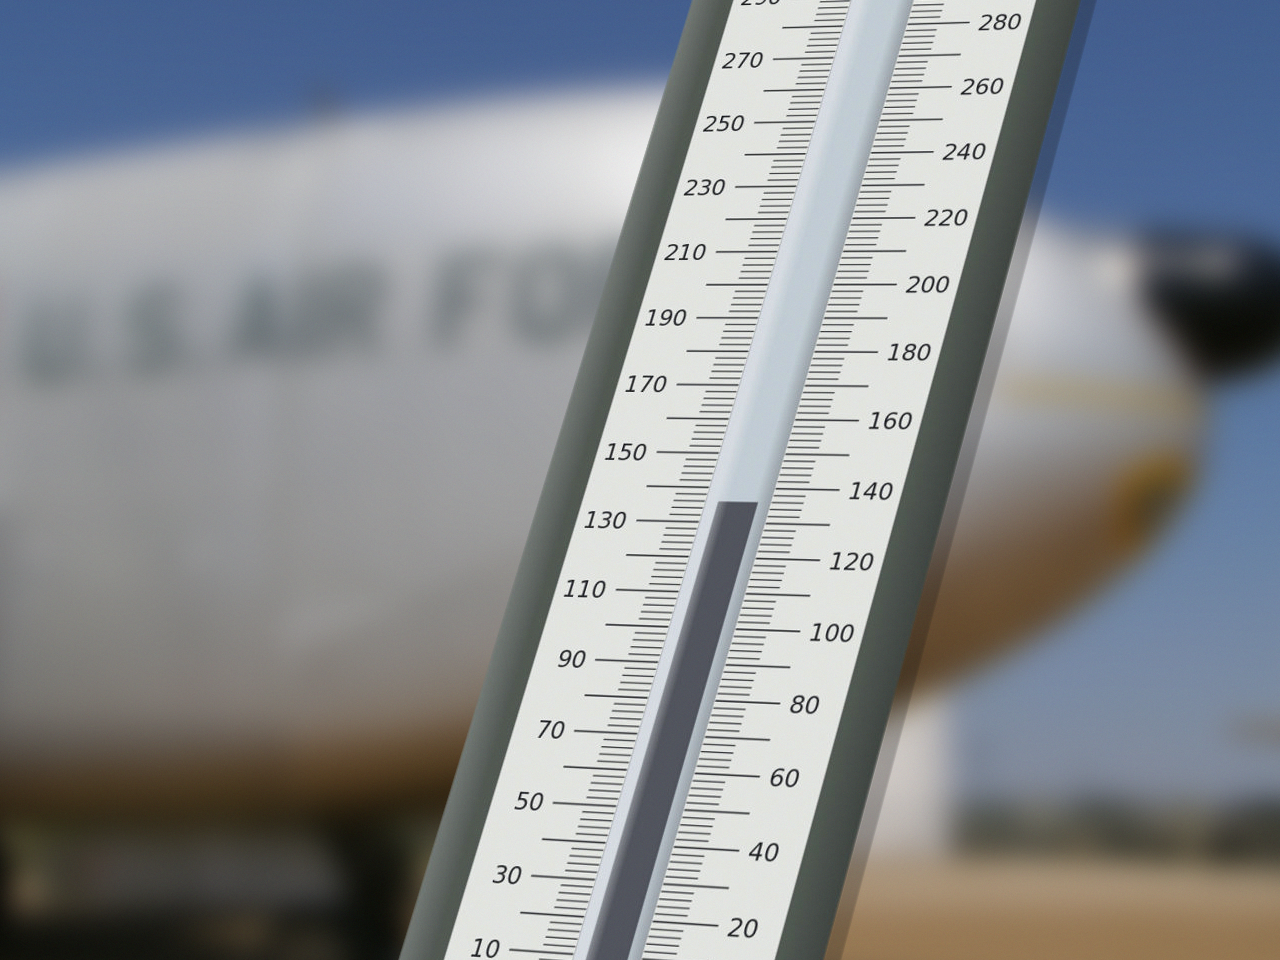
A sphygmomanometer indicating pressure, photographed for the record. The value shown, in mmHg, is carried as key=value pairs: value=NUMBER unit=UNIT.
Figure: value=136 unit=mmHg
